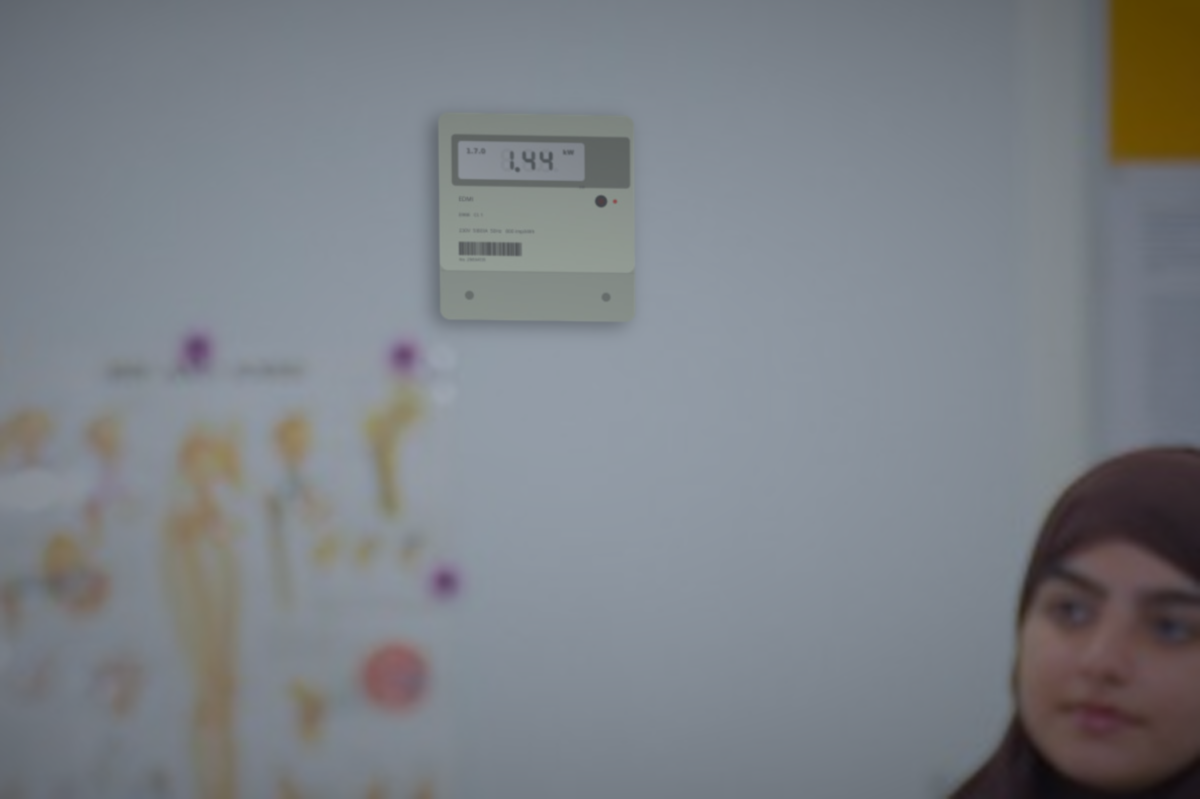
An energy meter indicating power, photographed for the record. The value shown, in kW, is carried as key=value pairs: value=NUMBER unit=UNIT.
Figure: value=1.44 unit=kW
